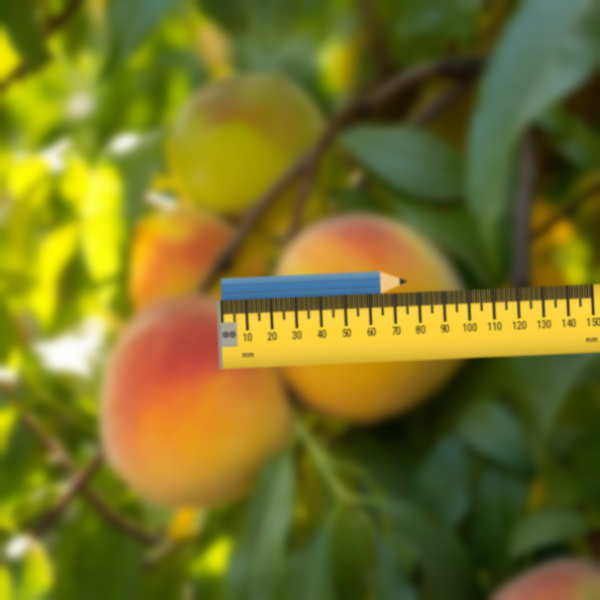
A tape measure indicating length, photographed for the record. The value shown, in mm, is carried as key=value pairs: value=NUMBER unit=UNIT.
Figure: value=75 unit=mm
